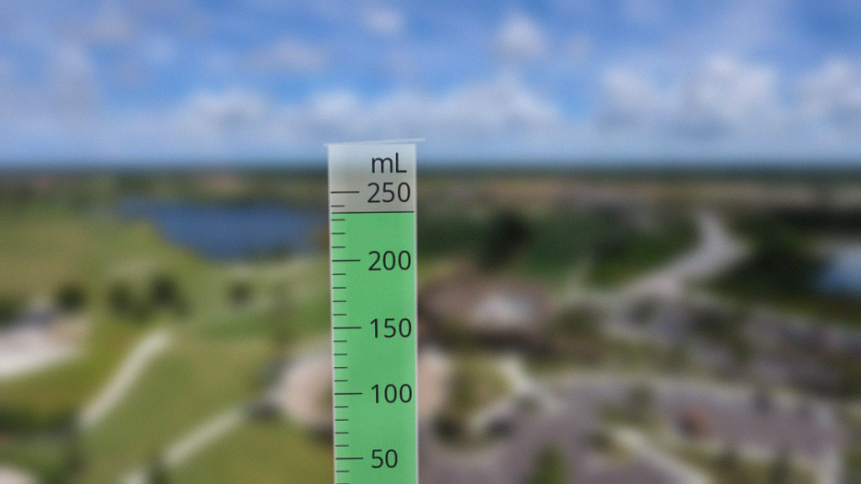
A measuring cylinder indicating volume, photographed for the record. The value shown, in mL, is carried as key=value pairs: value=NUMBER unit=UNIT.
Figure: value=235 unit=mL
